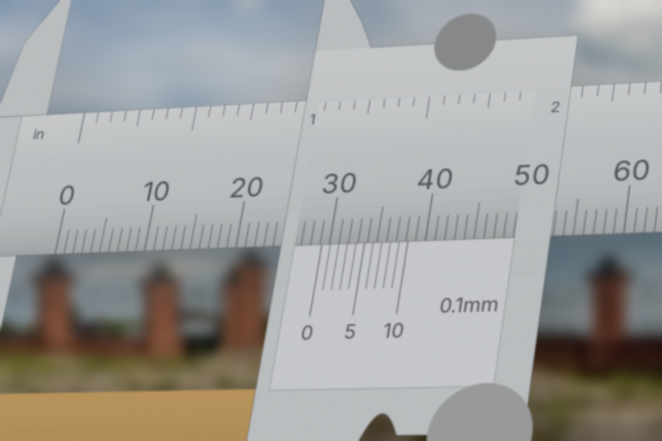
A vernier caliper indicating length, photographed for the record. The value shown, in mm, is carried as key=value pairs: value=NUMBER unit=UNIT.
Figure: value=29.2 unit=mm
